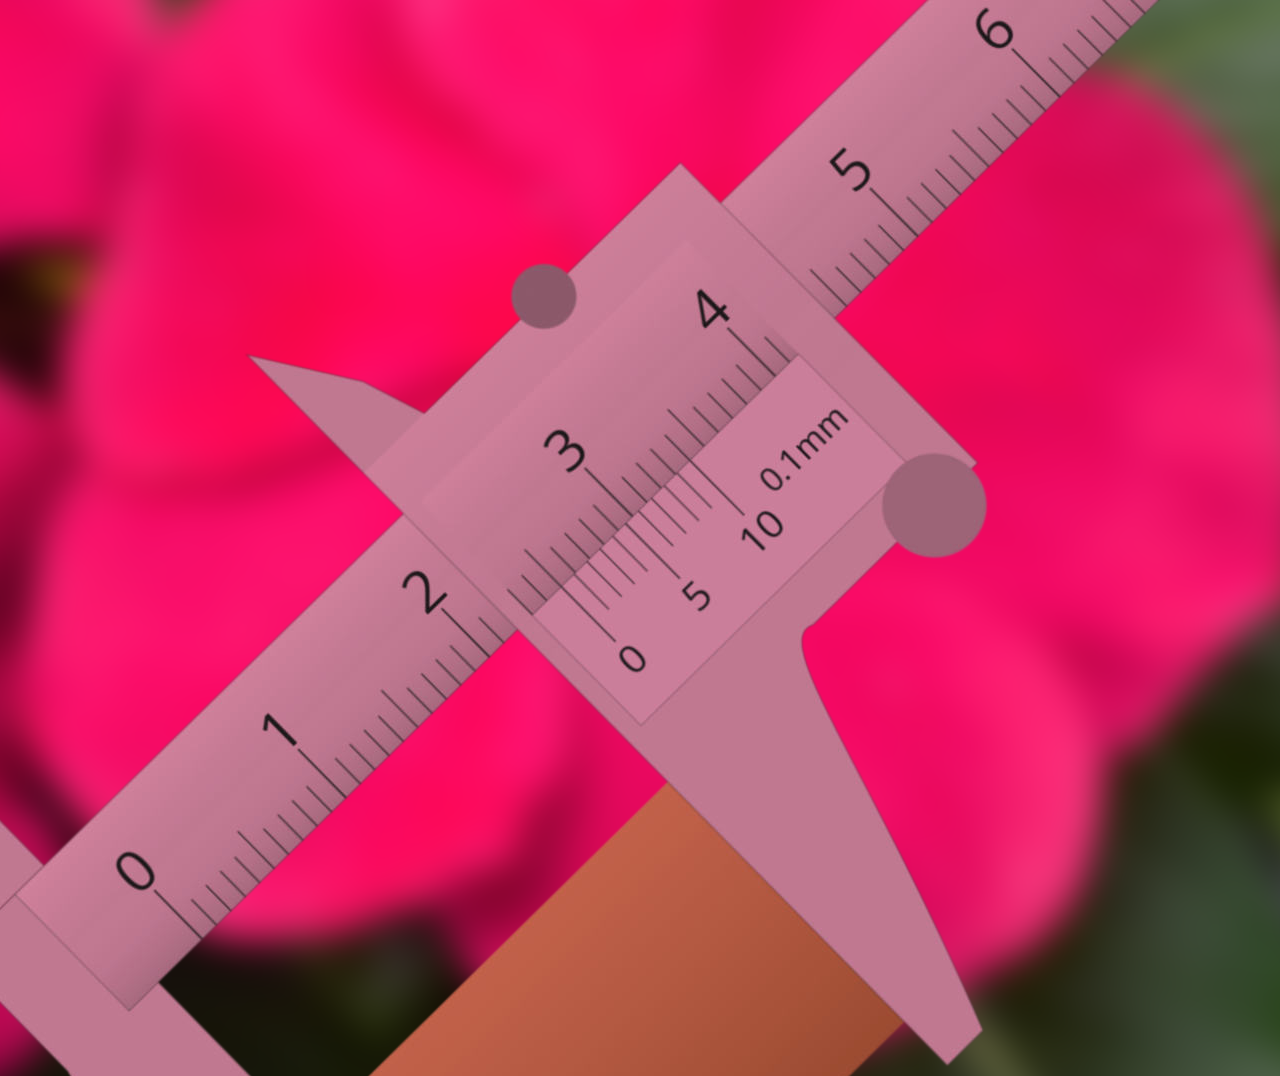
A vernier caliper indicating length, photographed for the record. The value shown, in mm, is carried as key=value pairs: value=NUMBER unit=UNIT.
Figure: value=25.0 unit=mm
